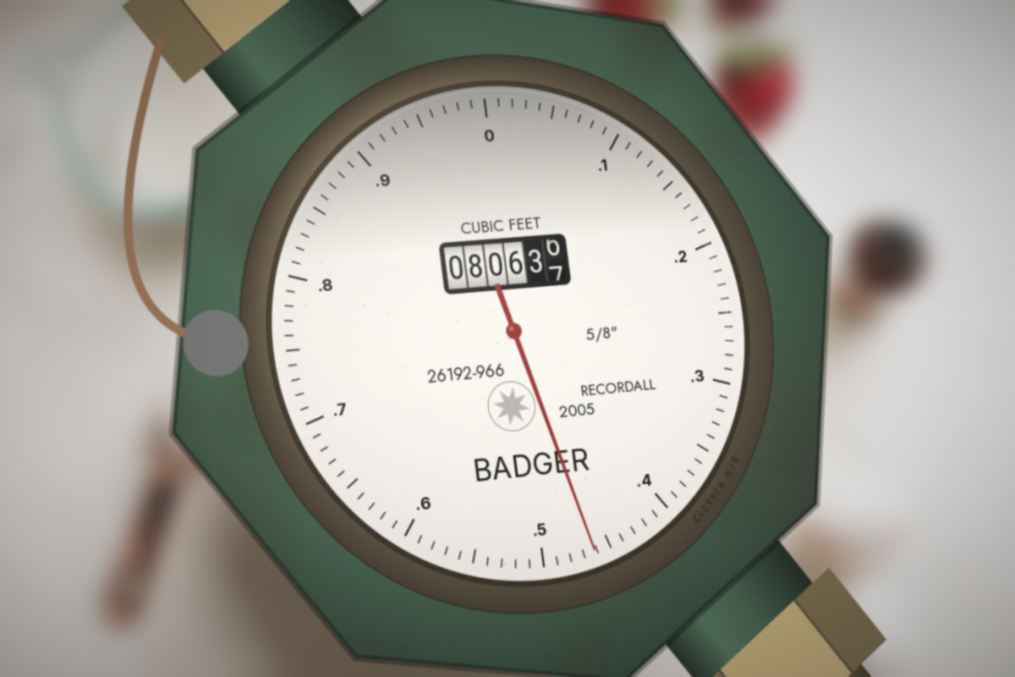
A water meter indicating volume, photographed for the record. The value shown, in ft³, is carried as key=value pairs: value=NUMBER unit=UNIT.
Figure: value=80636.46 unit=ft³
